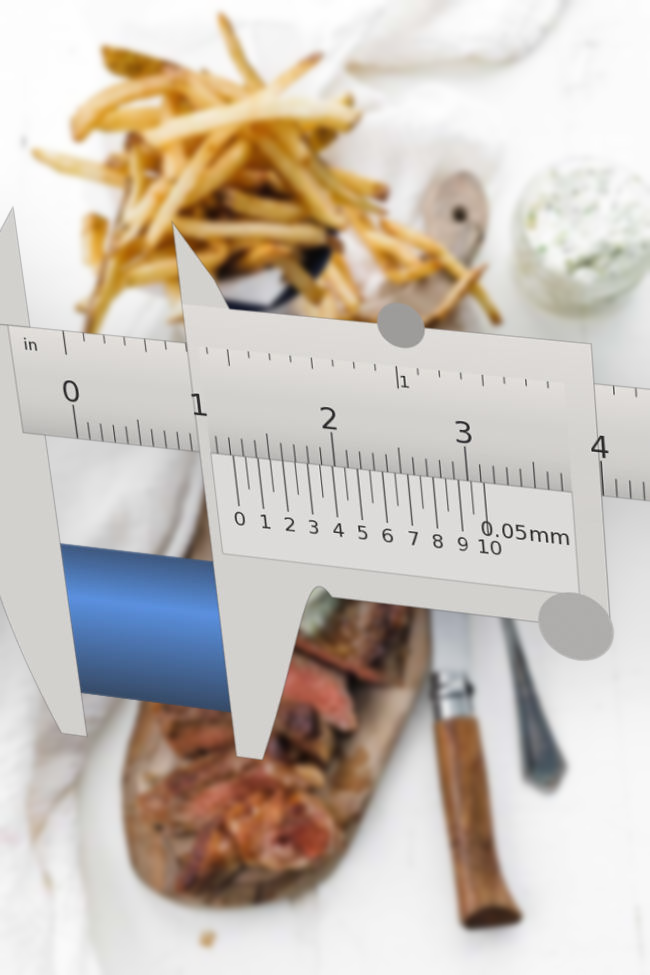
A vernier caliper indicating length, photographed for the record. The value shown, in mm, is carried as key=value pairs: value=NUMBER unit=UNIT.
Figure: value=12.2 unit=mm
